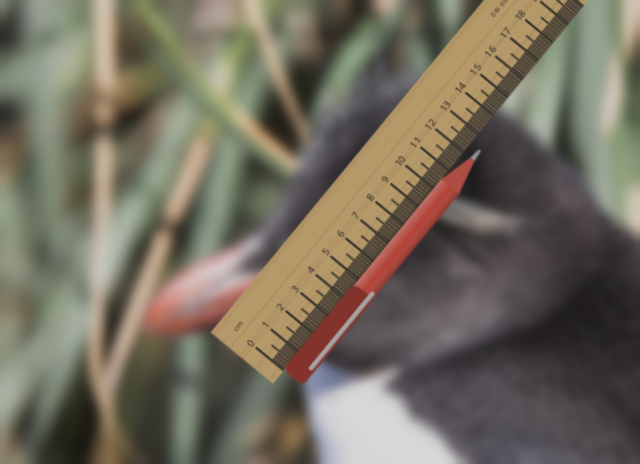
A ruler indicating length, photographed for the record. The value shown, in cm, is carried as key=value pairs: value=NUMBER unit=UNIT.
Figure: value=12.5 unit=cm
